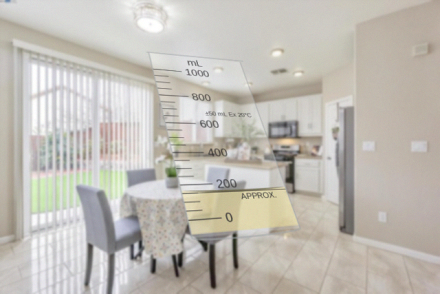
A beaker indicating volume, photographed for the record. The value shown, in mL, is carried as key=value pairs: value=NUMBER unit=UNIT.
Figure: value=150 unit=mL
